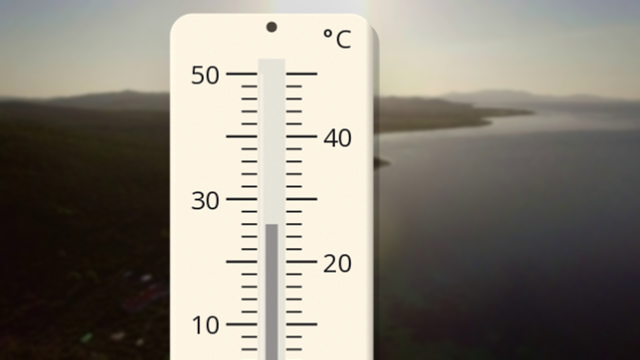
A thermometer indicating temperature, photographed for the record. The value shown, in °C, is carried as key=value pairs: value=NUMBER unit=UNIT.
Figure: value=26 unit=°C
